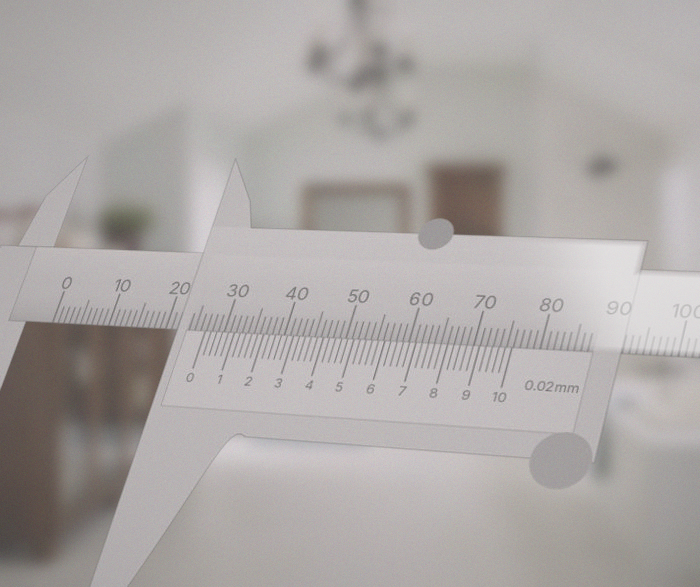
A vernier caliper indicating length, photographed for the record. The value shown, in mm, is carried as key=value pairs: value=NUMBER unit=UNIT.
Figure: value=26.8 unit=mm
